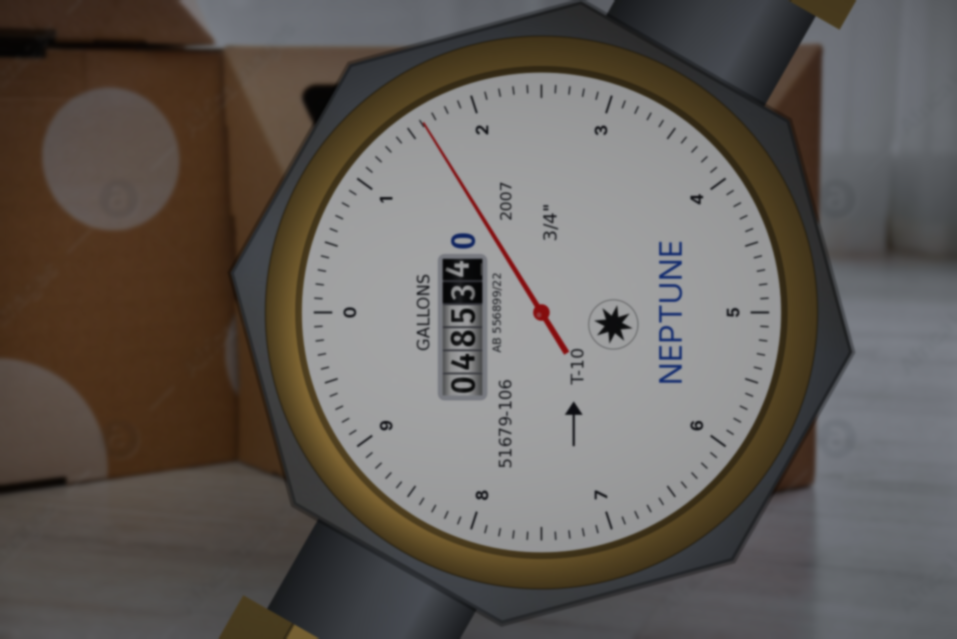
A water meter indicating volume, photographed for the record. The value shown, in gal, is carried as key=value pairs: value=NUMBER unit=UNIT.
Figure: value=485341.6 unit=gal
